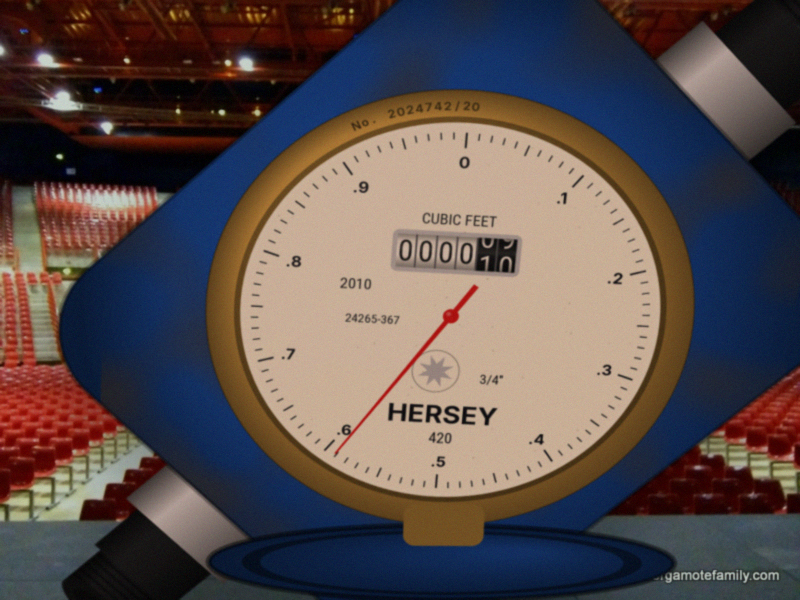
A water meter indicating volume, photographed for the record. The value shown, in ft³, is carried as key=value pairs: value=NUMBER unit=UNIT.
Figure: value=9.59 unit=ft³
